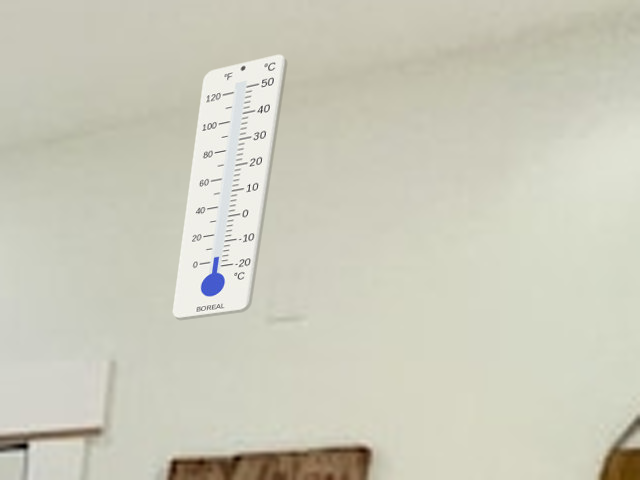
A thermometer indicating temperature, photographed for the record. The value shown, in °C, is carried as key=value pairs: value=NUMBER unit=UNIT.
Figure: value=-16 unit=°C
